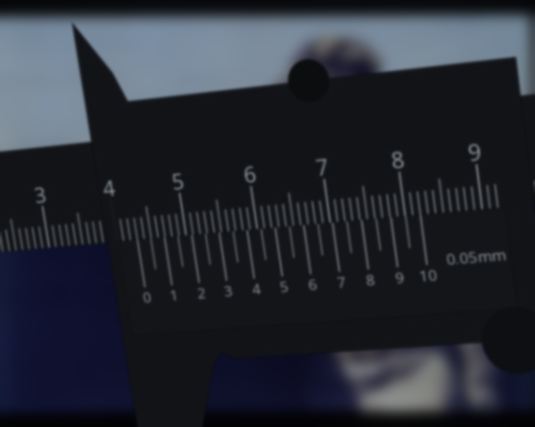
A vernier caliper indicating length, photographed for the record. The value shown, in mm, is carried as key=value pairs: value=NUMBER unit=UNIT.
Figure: value=43.0 unit=mm
